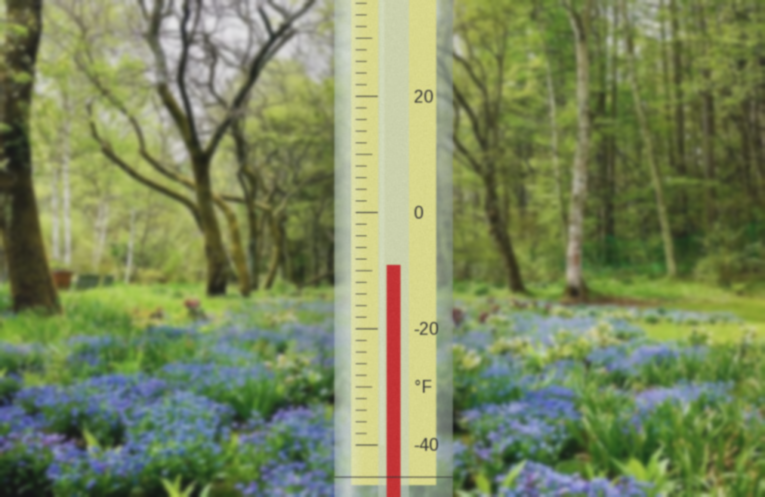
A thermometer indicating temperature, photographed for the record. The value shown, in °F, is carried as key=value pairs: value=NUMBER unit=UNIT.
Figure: value=-9 unit=°F
